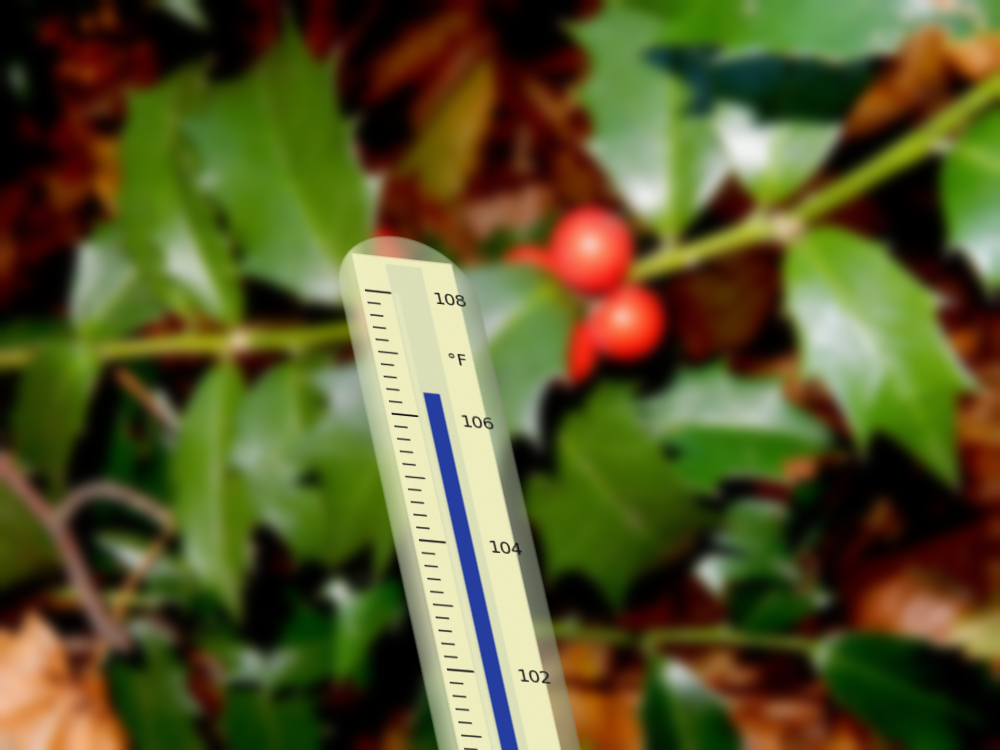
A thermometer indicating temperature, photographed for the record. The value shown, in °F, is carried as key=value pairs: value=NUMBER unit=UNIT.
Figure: value=106.4 unit=°F
